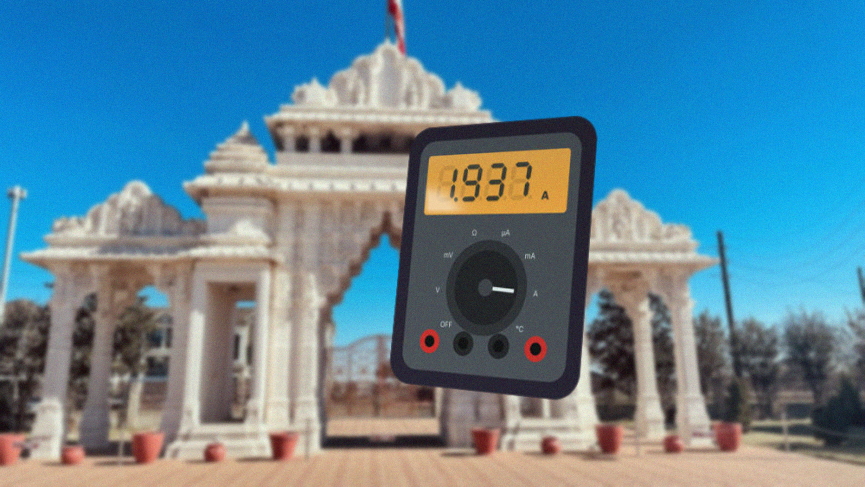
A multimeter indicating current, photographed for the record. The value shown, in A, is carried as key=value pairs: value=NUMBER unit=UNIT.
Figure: value=1.937 unit=A
